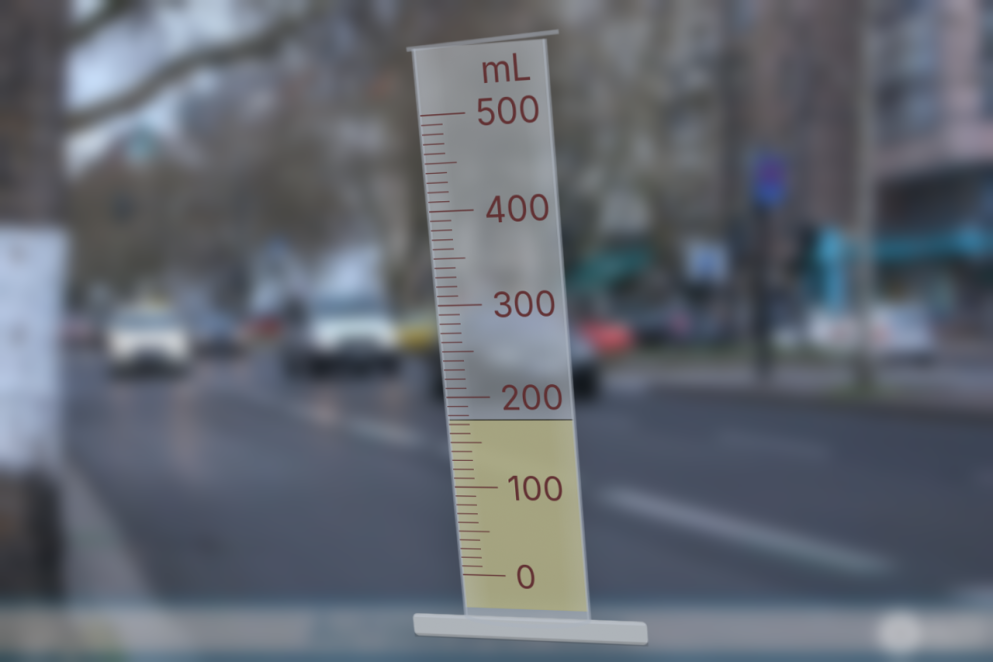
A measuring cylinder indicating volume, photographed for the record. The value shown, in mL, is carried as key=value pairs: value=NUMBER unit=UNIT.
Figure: value=175 unit=mL
